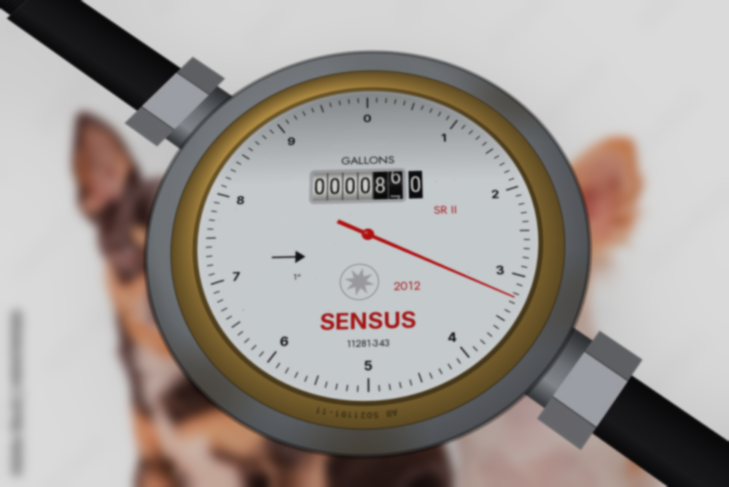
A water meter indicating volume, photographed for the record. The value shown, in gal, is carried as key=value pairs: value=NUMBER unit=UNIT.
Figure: value=863.2 unit=gal
